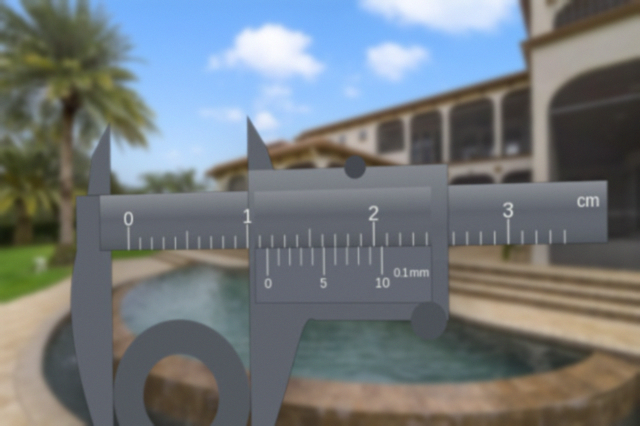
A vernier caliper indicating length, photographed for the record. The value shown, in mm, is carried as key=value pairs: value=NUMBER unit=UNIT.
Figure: value=11.6 unit=mm
